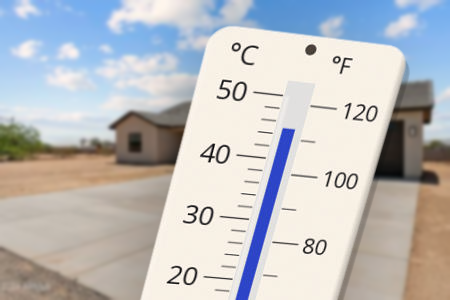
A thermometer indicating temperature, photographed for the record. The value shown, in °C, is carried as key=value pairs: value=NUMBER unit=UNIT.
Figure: value=45 unit=°C
